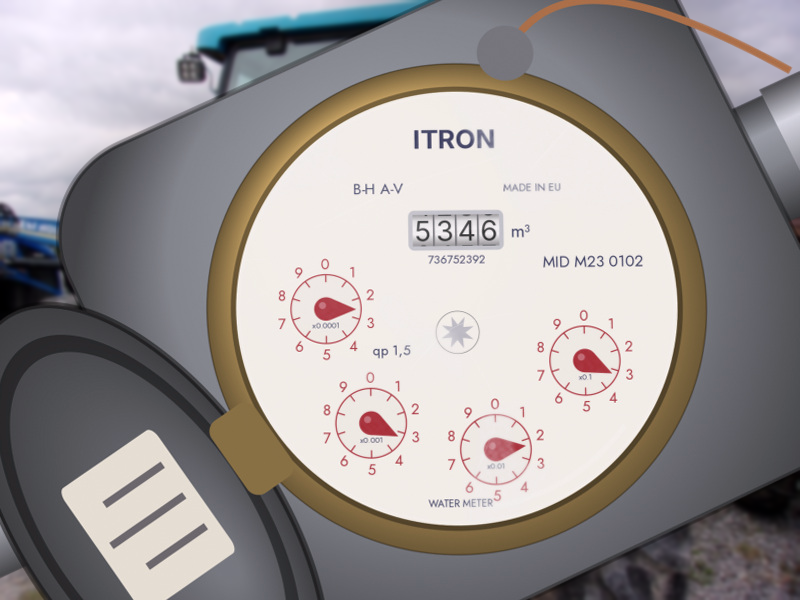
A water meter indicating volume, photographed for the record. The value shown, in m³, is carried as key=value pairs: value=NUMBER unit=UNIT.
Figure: value=5346.3232 unit=m³
